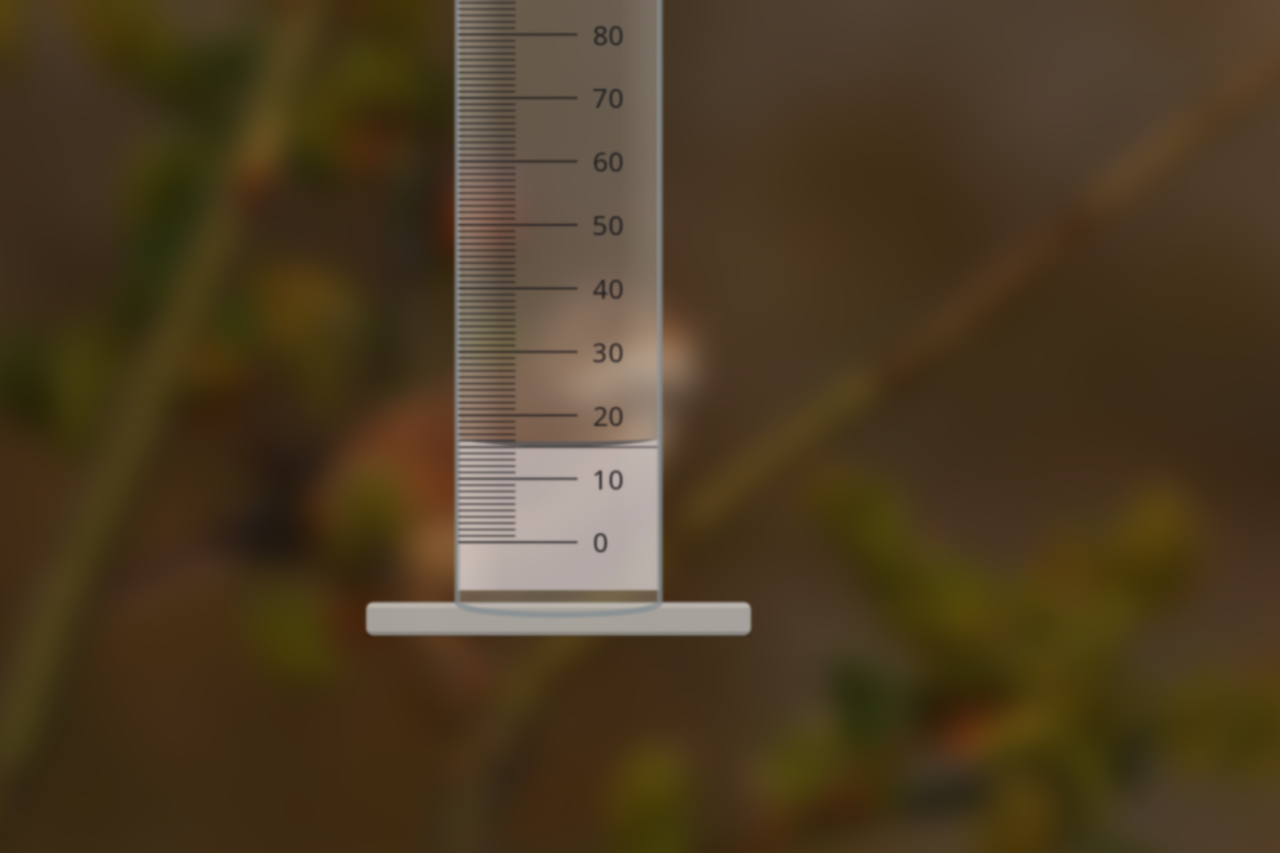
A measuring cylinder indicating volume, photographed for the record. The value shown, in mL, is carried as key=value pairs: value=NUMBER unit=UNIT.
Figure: value=15 unit=mL
